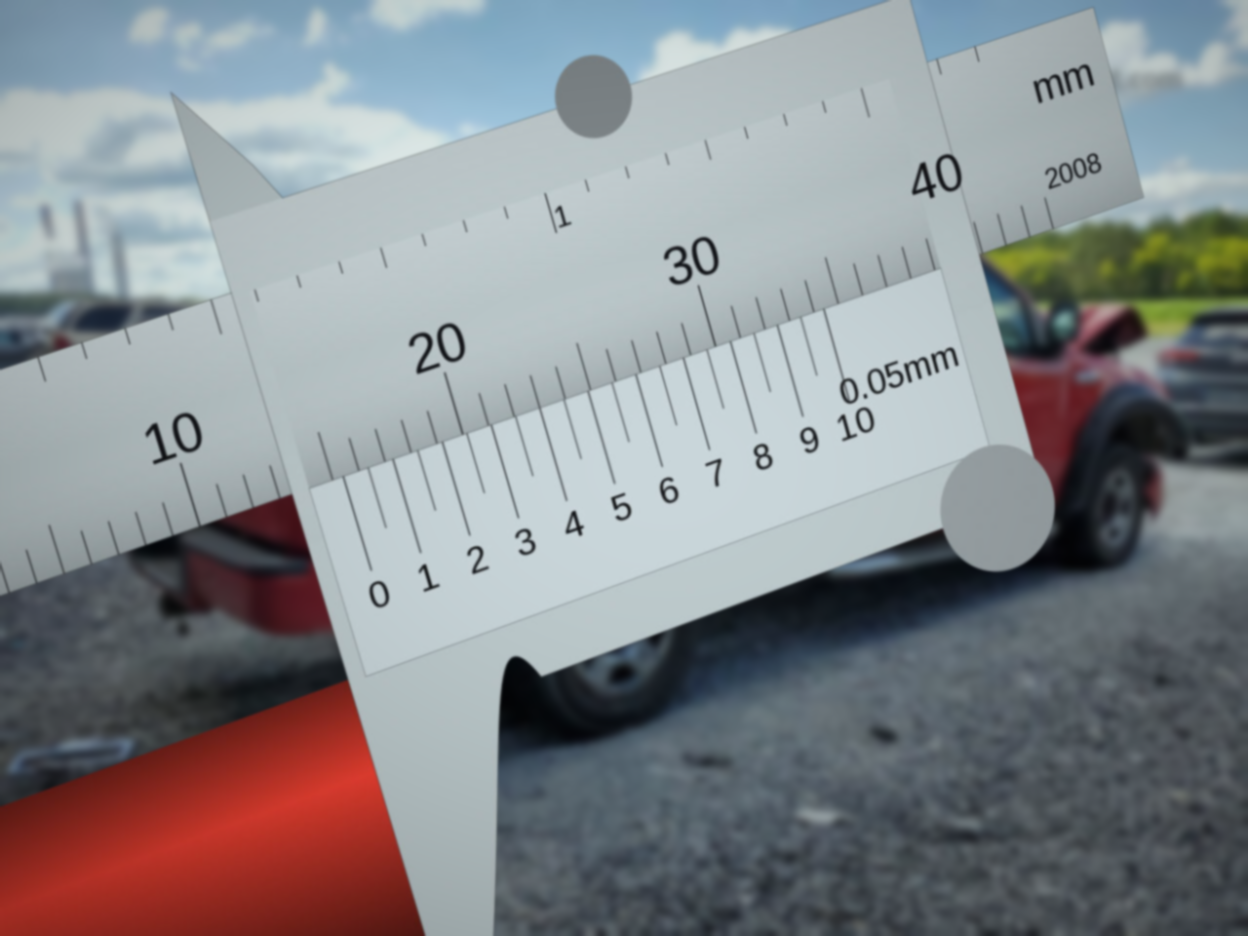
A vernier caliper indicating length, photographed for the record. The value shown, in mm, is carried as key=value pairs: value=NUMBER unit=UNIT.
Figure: value=15.4 unit=mm
